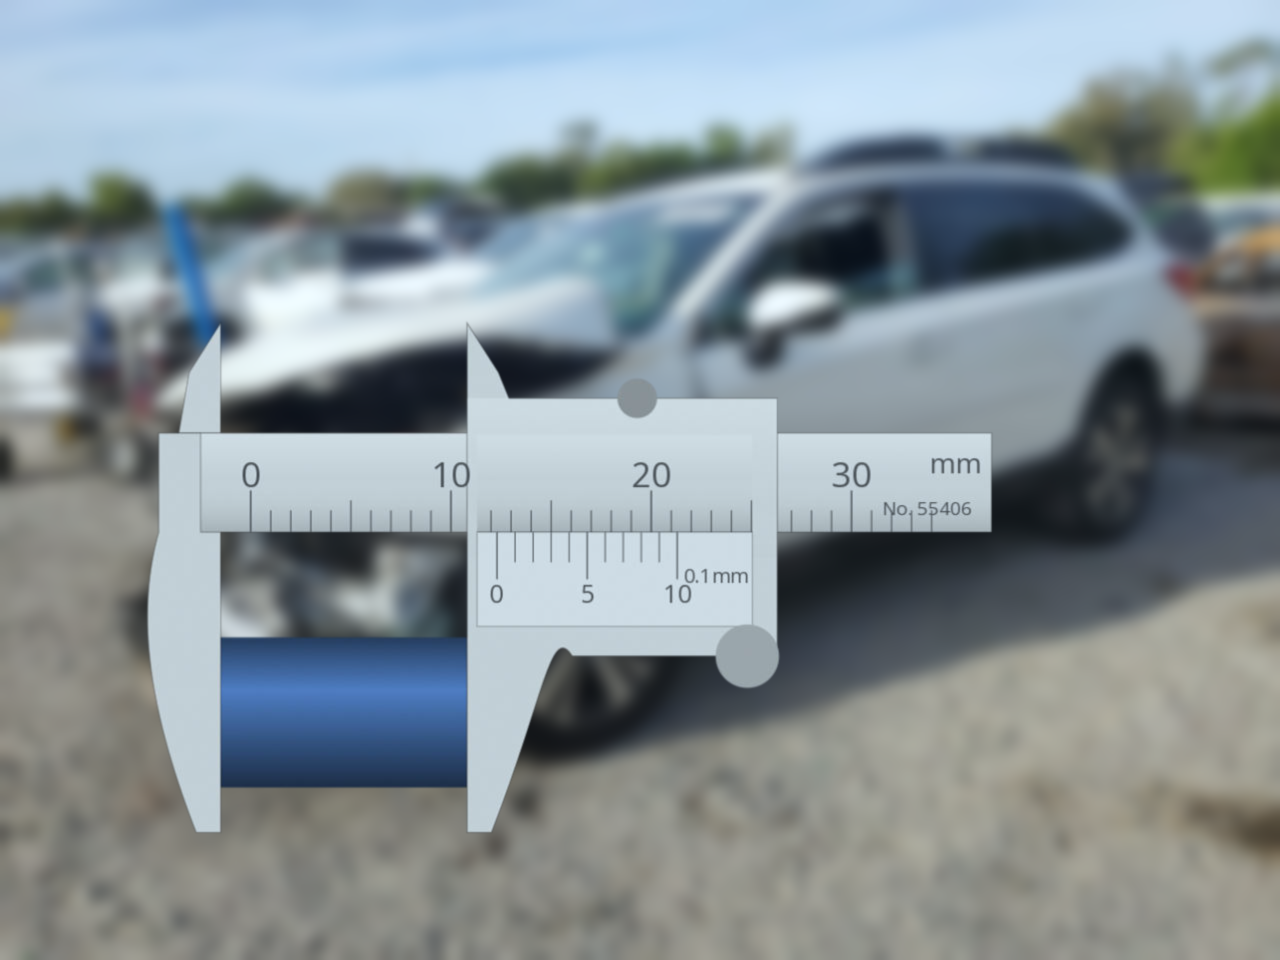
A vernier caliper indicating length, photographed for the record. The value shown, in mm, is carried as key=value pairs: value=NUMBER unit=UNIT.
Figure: value=12.3 unit=mm
